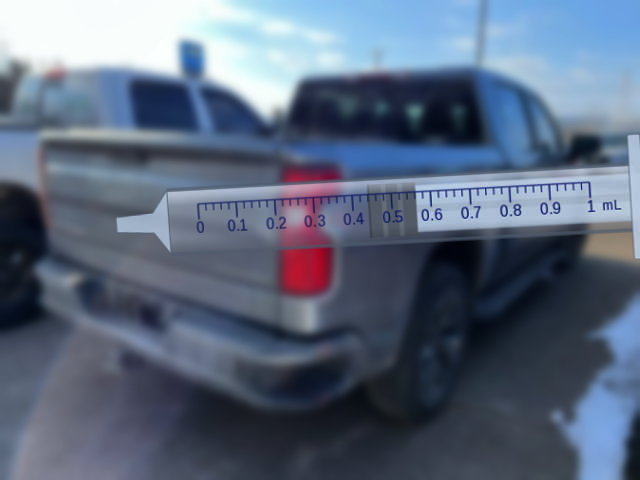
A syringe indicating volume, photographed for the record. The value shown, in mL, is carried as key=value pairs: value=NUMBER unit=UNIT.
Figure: value=0.44 unit=mL
